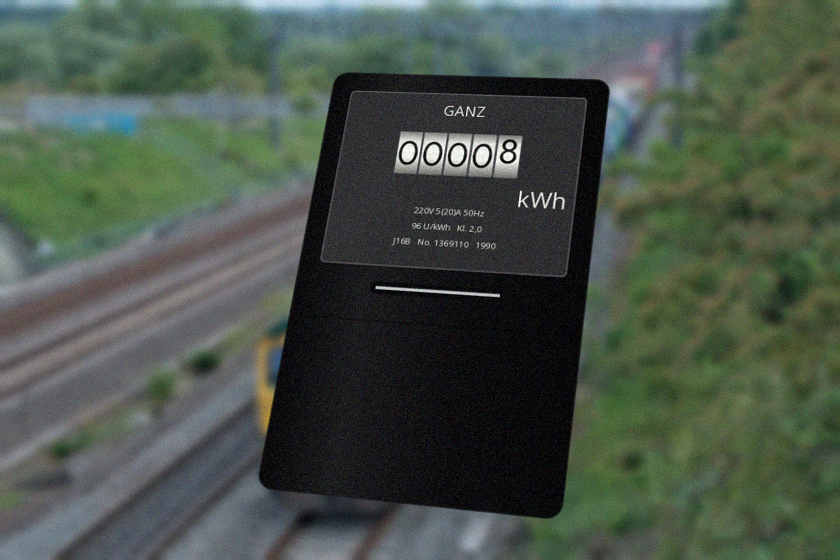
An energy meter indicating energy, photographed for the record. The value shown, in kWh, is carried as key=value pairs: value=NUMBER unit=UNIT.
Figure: value=8 unit=kWh
